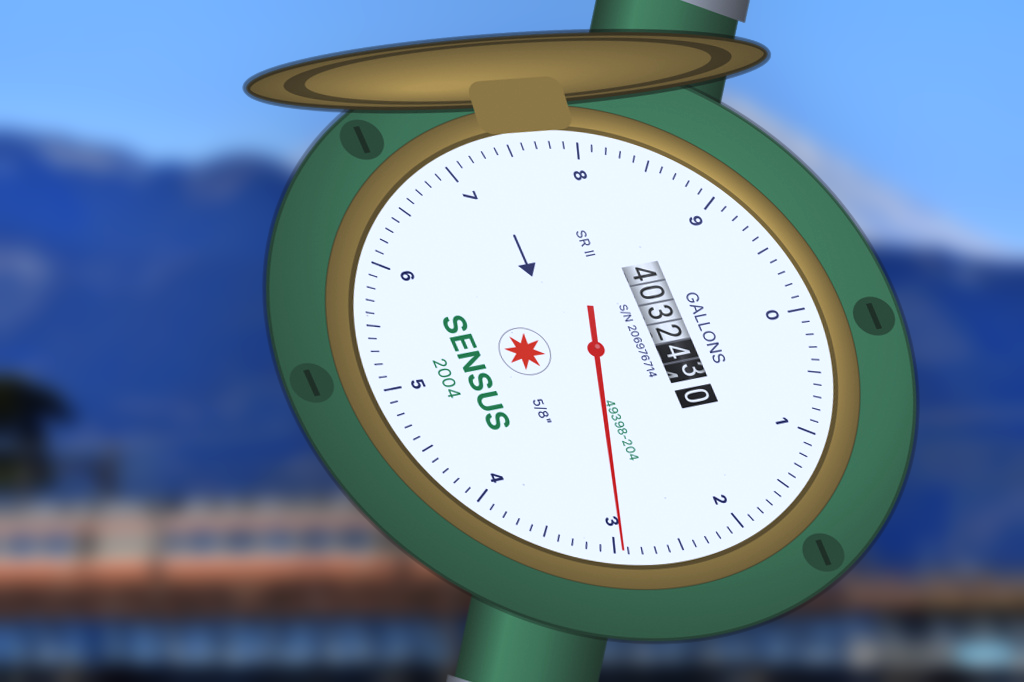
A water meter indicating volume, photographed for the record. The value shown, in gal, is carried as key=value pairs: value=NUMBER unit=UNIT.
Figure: value=4032432.9 unit=gal
